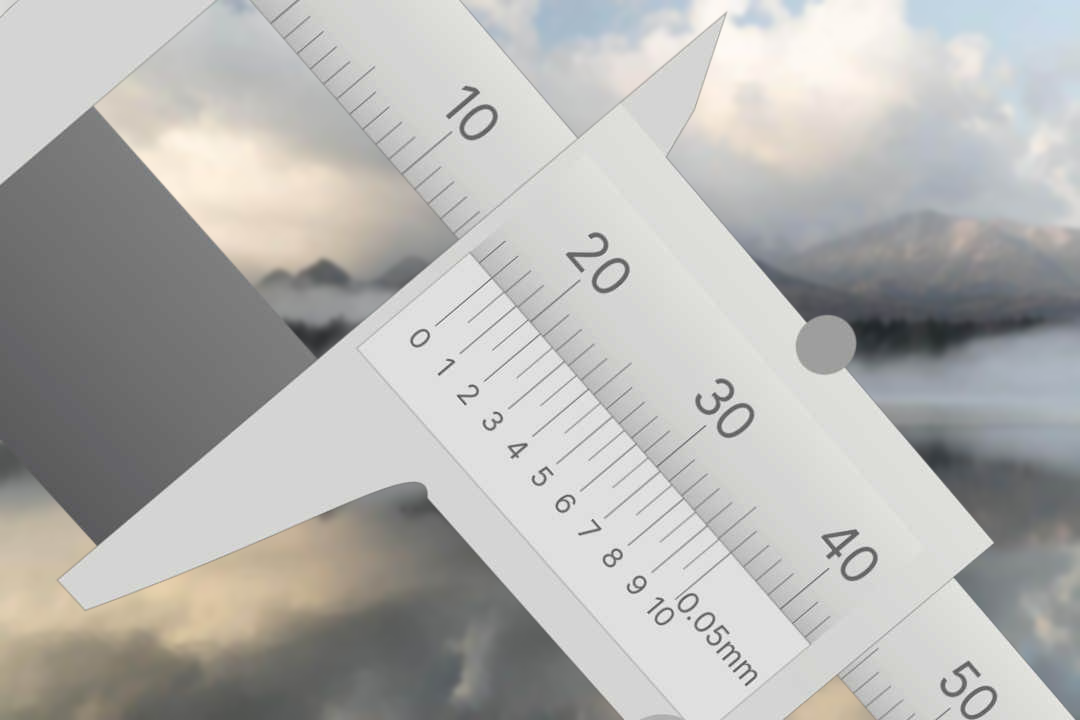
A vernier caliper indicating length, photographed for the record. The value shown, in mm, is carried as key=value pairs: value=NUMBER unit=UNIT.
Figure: value=17.0 unit=mm
